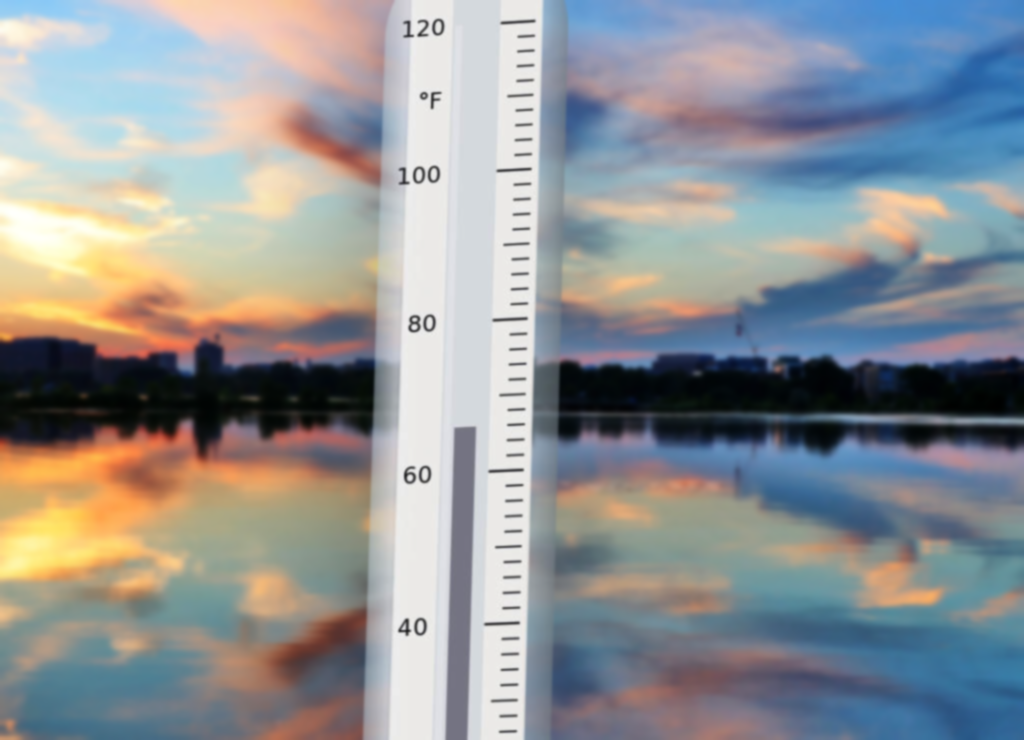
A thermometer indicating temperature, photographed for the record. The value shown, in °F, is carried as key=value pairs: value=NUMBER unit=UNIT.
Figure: value=66 unit=°F
